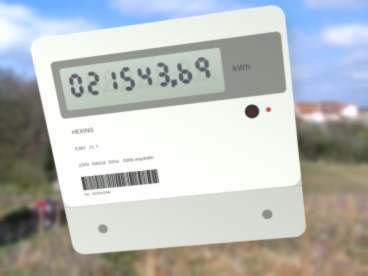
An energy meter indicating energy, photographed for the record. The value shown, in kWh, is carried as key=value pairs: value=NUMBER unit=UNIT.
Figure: value=21543.69 unit=kWh
